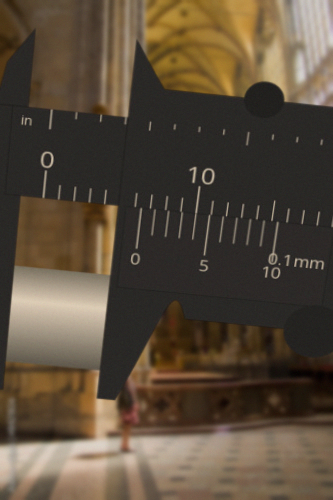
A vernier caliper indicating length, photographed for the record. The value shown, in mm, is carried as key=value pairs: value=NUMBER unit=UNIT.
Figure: value=6.4 unit=mm
